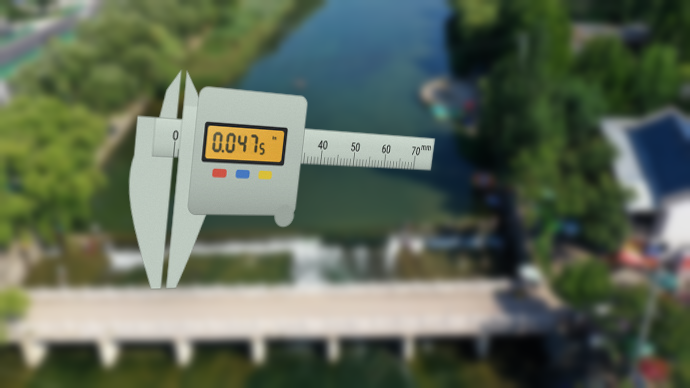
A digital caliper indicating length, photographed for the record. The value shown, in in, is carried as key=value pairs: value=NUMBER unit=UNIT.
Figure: value=0.0475 unit=in
